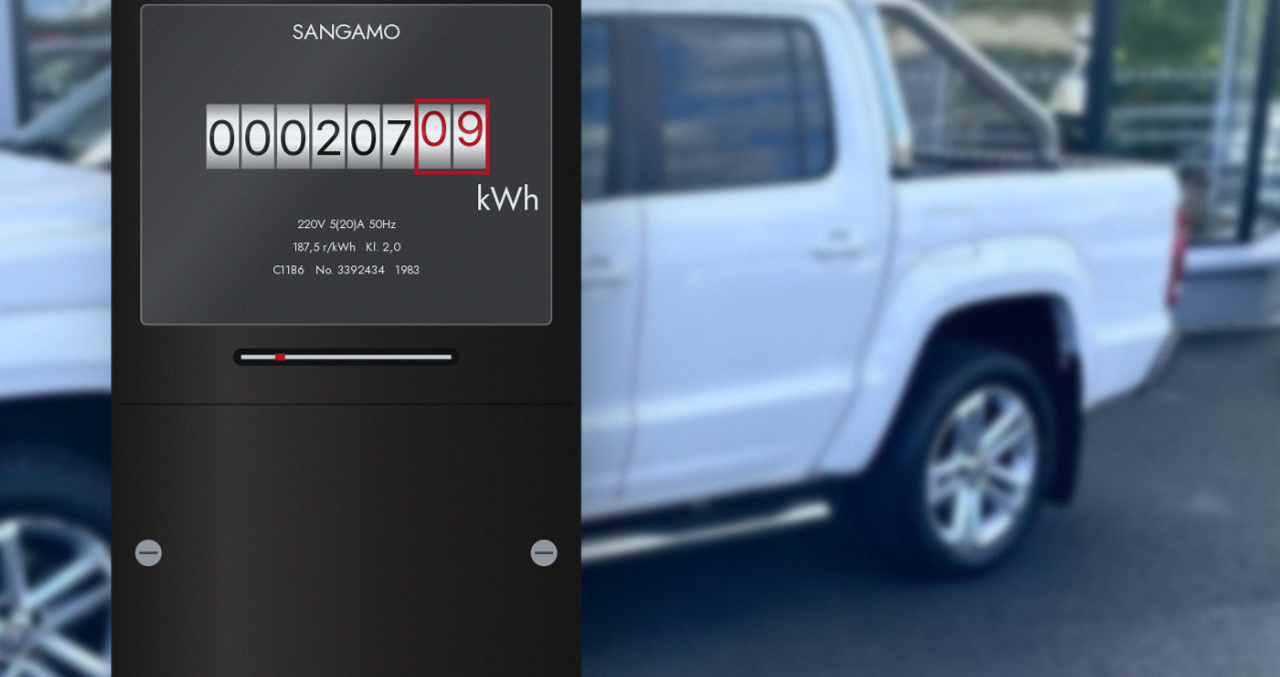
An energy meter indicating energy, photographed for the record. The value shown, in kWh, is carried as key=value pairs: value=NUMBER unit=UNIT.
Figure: value=207.09 unit=kWh
